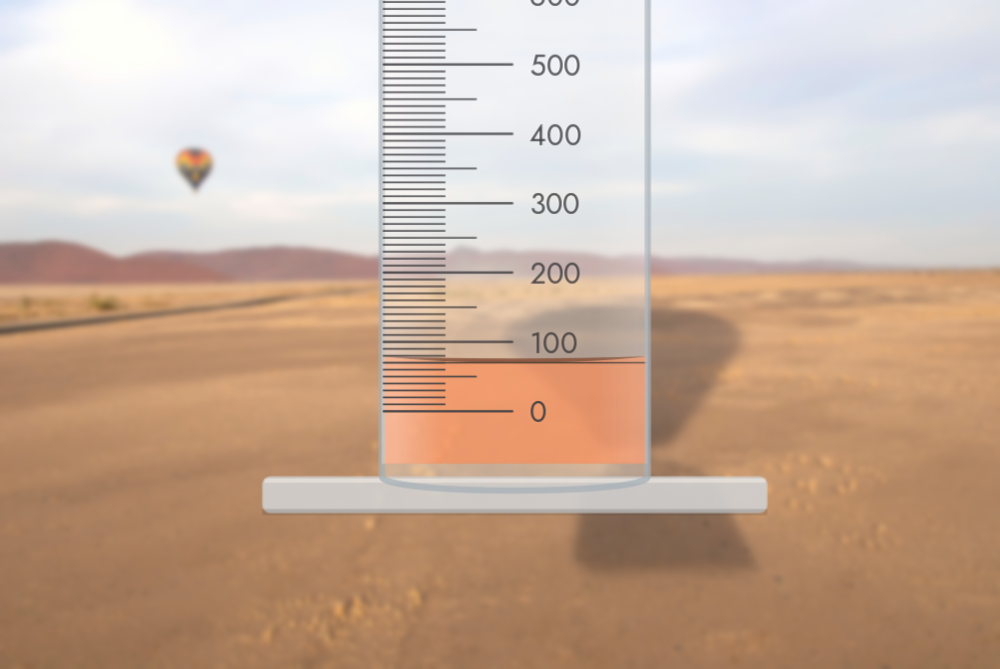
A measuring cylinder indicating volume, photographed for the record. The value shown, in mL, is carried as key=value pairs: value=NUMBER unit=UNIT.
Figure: value=70 unit=mL
